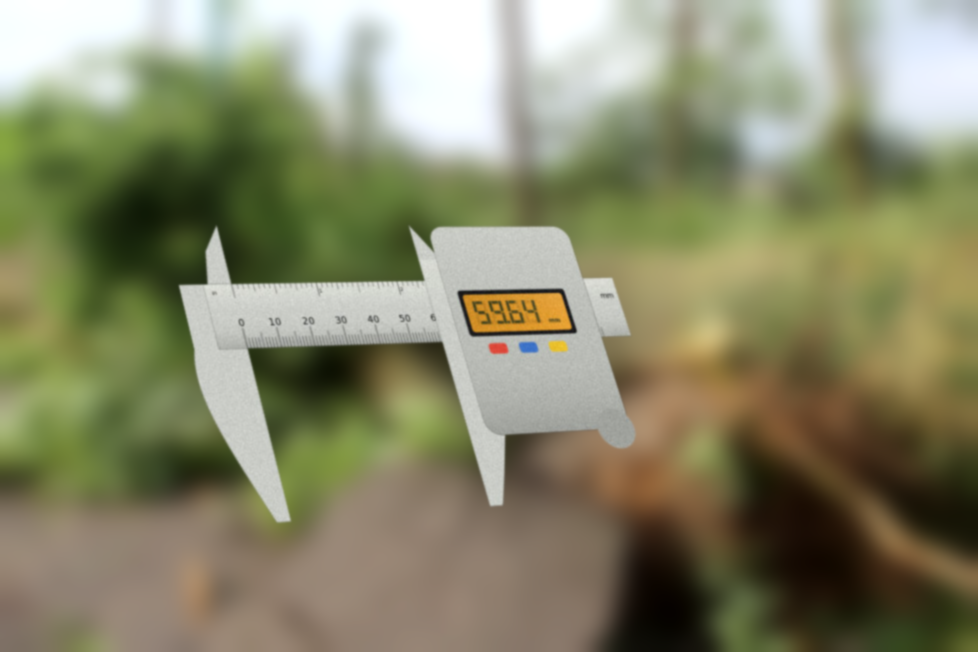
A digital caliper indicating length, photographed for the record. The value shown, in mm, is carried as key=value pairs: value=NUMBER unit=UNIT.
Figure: value=59.64 unit=mm
